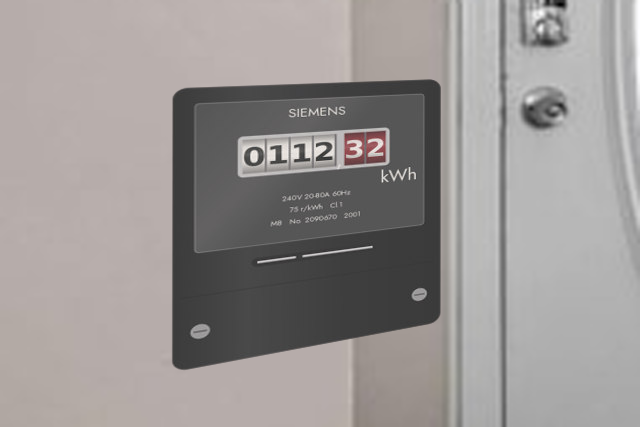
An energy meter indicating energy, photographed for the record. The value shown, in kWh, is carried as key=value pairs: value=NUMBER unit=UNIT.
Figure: value=112.32 unit=kWh
